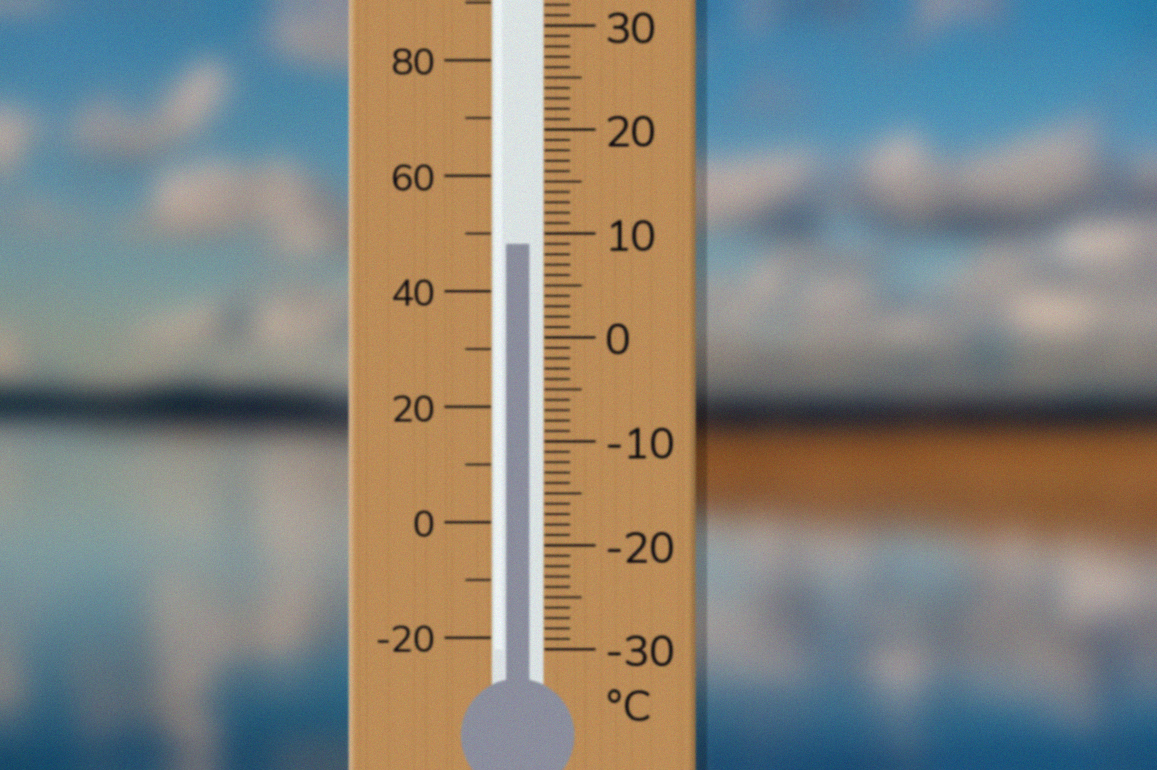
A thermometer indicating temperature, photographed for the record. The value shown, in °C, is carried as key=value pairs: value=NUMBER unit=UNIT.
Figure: value=9 unit=°C
